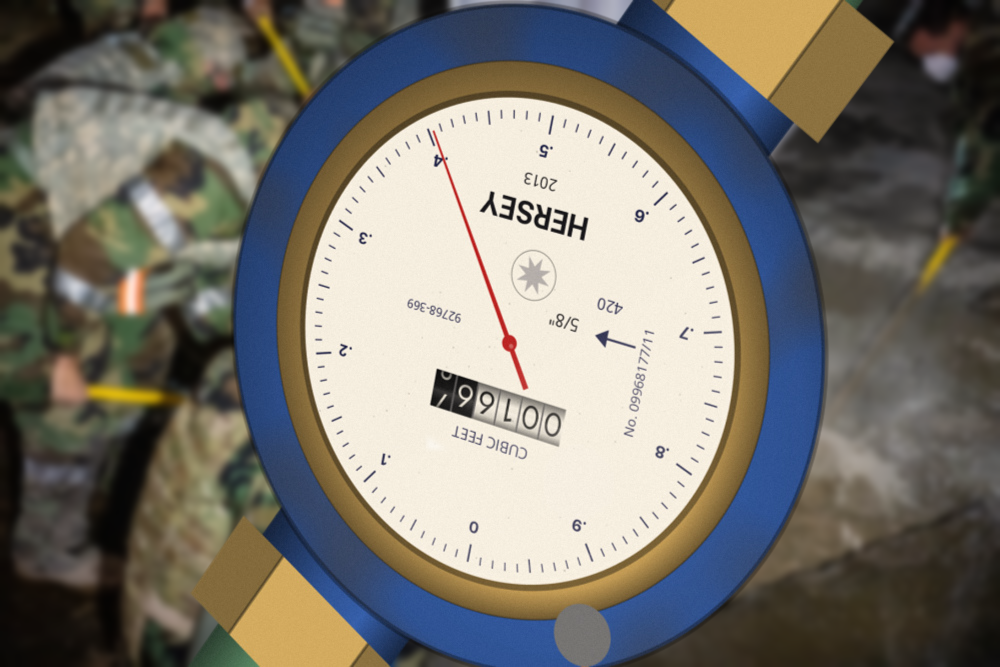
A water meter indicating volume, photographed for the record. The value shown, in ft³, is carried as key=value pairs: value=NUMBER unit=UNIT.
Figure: value=1667.40 unit=ft³
